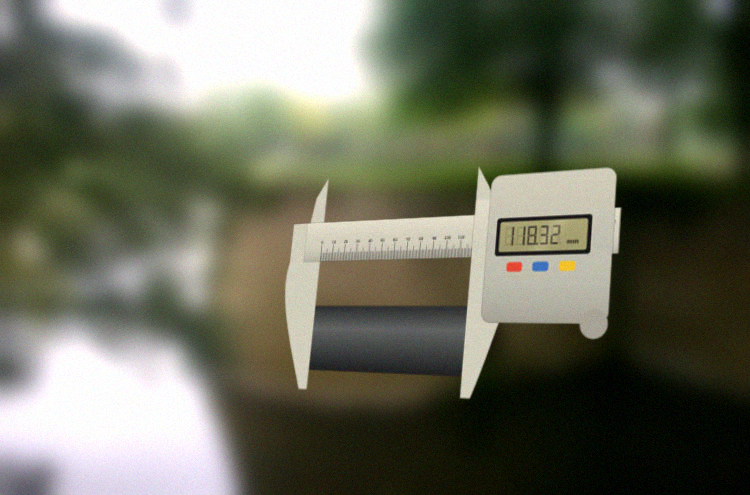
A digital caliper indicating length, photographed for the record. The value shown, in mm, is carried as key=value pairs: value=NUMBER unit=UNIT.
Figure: value=118.32 unit=mm
